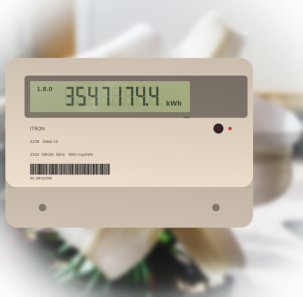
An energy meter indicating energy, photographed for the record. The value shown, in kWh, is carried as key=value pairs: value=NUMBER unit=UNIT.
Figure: value=3547174.4 unit=kWh
